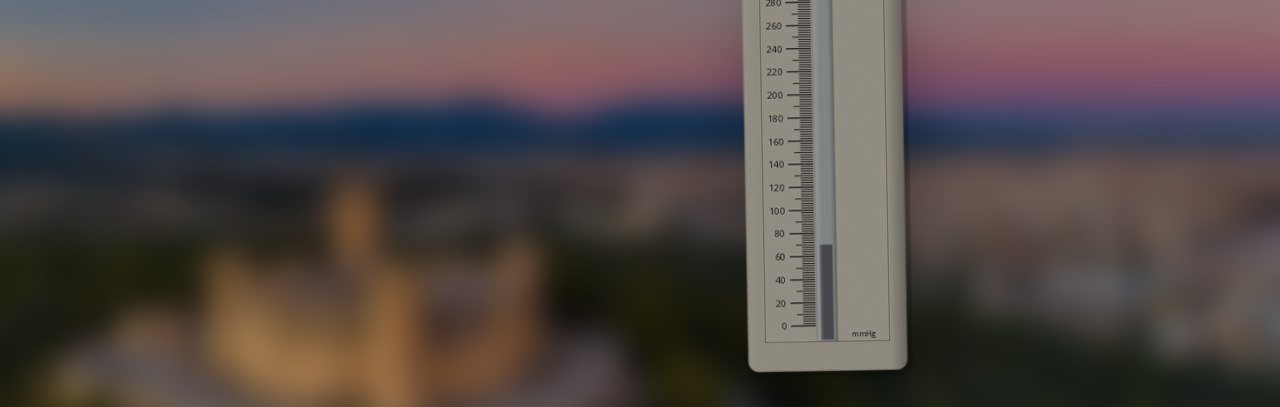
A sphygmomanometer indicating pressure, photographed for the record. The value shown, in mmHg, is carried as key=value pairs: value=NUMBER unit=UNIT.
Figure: value=70 unit=mmHg
